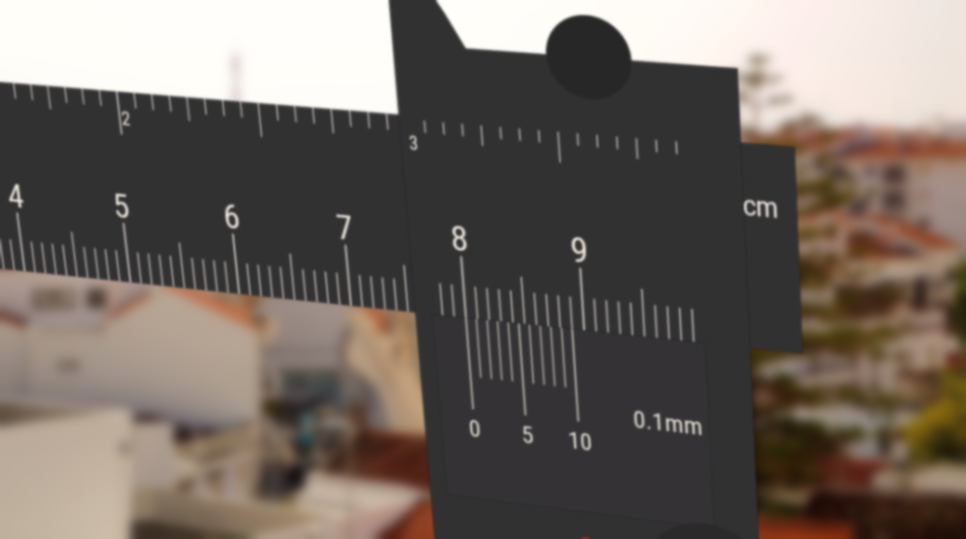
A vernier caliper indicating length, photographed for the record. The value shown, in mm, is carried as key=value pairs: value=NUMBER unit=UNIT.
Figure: value=80.0 unit=mm
